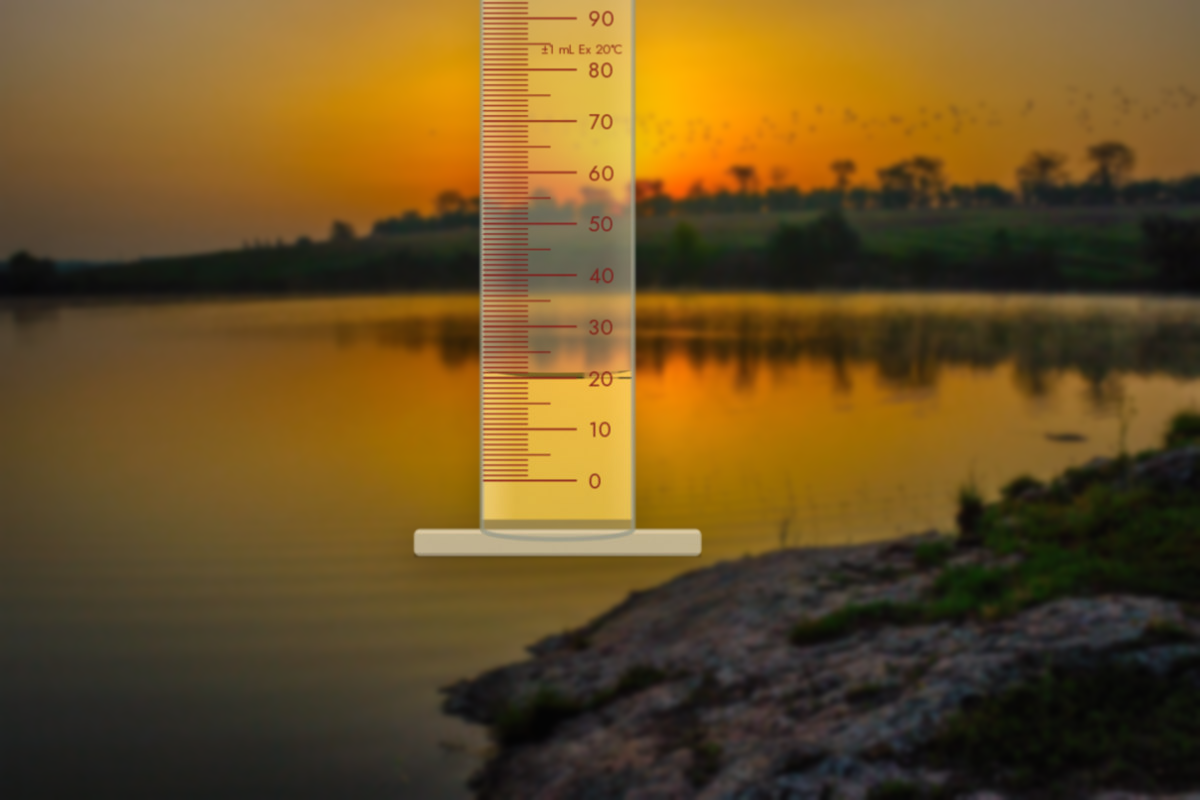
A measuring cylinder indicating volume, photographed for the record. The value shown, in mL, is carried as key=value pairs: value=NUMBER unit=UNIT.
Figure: value=20 unit=mL
